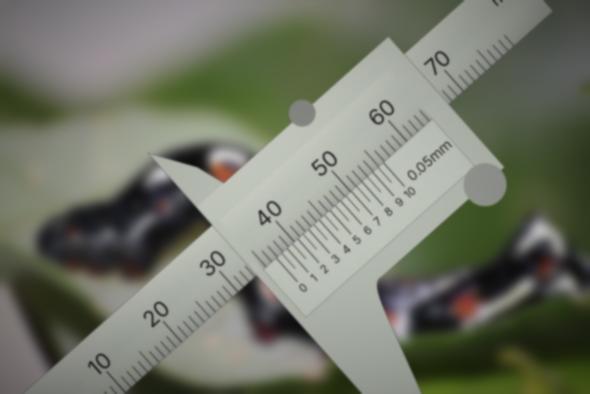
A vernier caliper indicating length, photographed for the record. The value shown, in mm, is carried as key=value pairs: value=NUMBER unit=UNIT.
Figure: value=36.8 unit=mm
